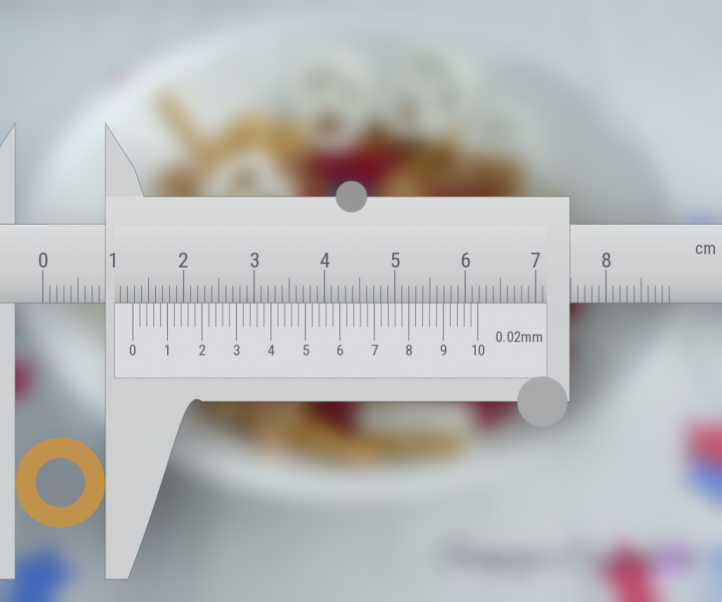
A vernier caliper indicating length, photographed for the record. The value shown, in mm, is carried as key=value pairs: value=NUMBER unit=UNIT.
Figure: value=12.8 unit=mm
